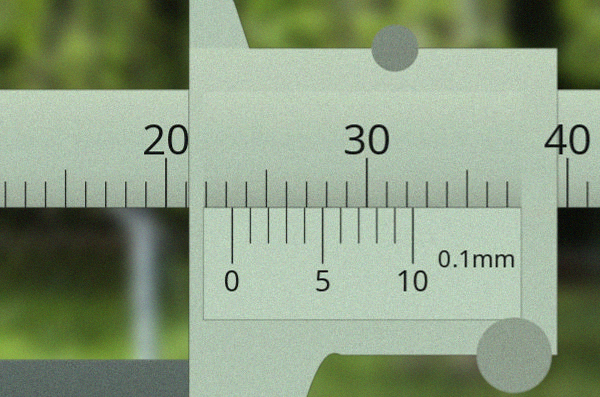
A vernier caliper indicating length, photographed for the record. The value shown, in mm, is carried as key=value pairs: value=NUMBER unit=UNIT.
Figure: value=23.3 unit=mm
